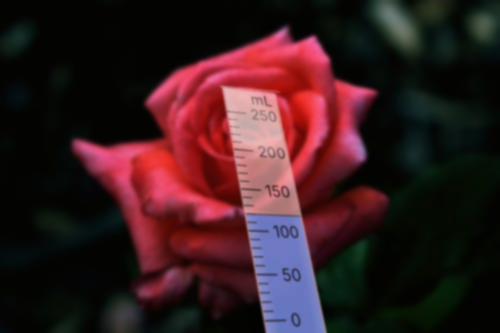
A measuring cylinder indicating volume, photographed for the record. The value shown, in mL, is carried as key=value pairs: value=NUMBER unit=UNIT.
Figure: value=120 unit=mL
